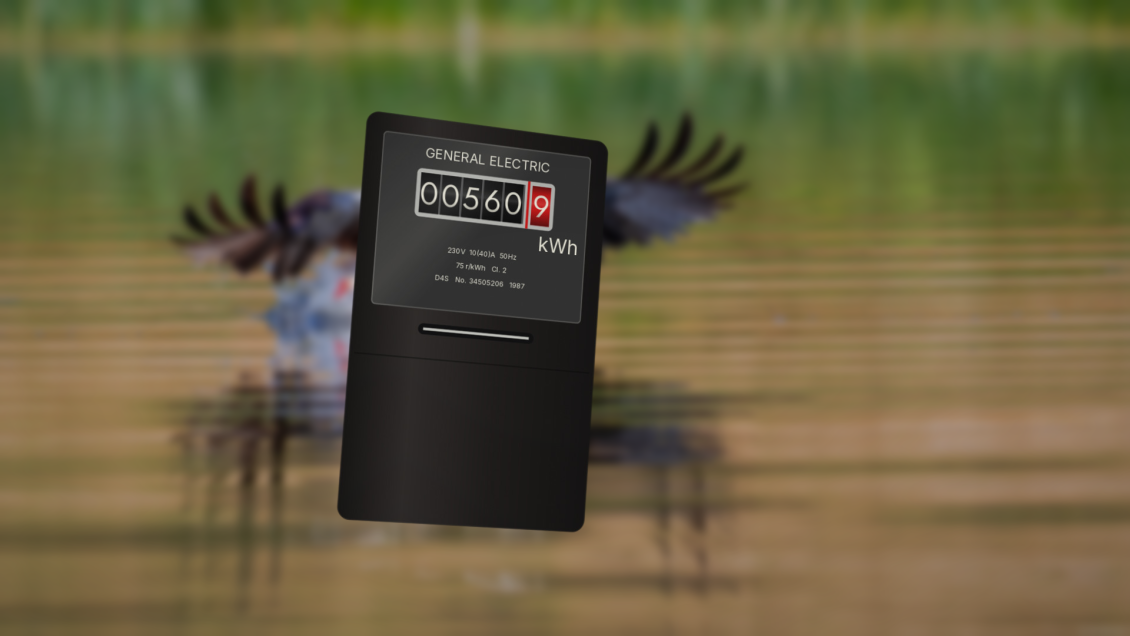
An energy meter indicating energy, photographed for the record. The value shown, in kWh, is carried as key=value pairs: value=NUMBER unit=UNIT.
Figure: value=560.9 unit=kWh
